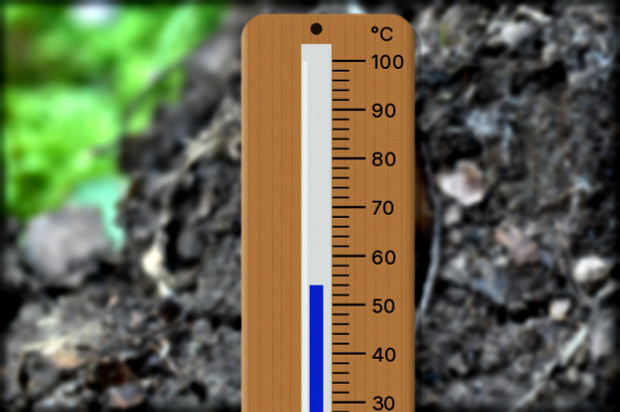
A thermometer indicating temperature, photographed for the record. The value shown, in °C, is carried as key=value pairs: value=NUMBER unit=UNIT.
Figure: value=54 unit=°C
